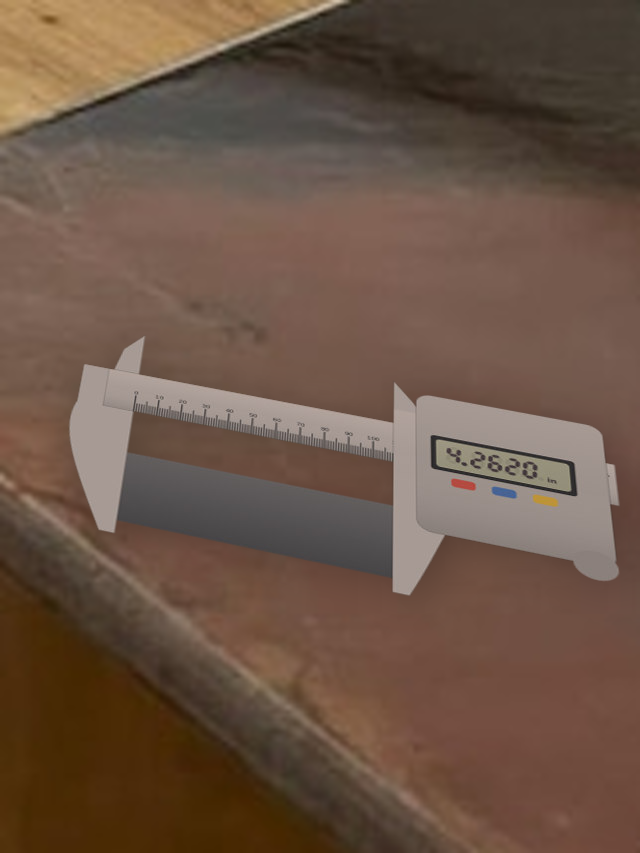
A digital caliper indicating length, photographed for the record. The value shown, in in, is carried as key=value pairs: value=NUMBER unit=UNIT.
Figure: value=4.2620 unit=in
